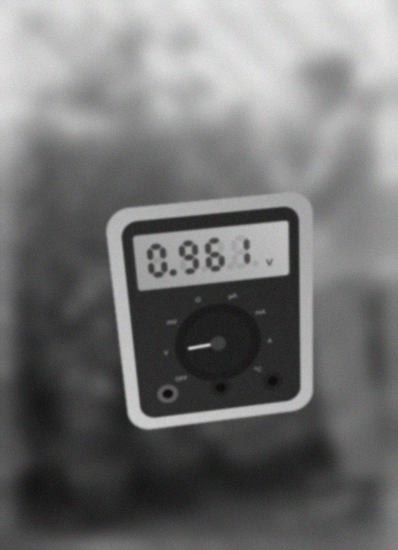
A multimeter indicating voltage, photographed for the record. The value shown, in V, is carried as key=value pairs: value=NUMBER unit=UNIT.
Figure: value=0.961 unit=V
